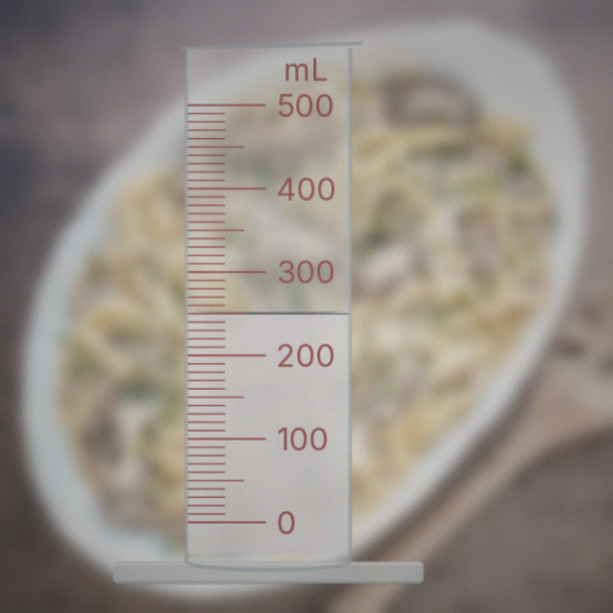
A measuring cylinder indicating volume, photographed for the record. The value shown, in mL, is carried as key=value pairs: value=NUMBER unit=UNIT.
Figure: value=250 unit=mL
